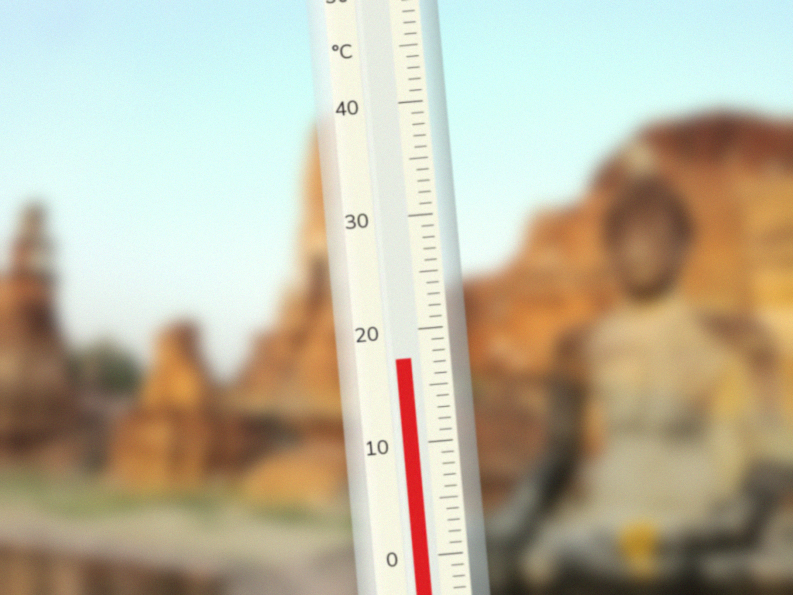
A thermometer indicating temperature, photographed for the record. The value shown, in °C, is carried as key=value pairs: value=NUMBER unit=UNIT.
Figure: value=17.5 unit=°C
